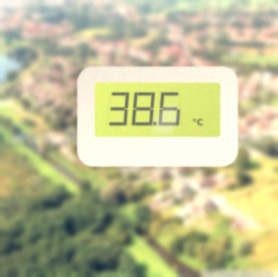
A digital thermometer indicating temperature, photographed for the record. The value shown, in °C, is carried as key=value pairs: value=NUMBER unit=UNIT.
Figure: value=38.6 unit=°C
